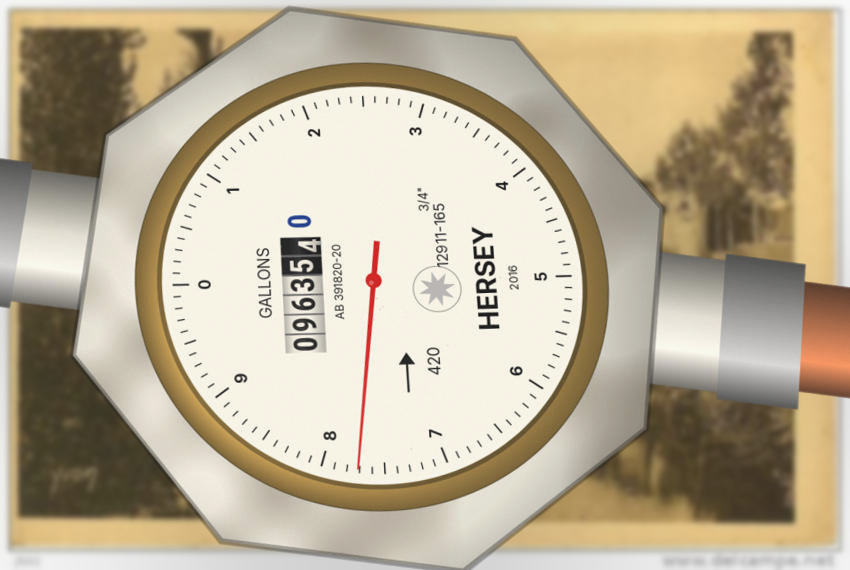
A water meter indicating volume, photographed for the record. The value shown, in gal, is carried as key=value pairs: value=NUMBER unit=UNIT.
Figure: value=963537.7 unit=gal
